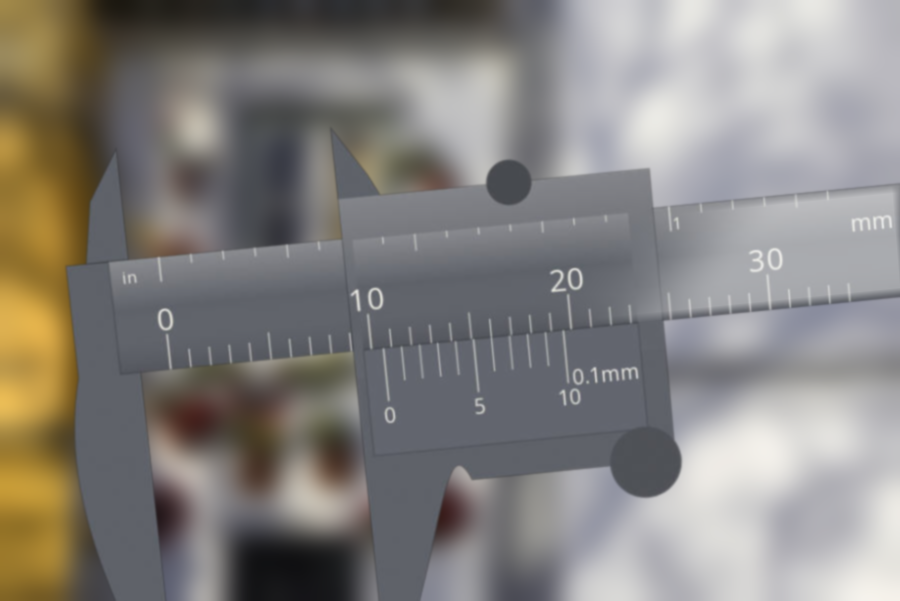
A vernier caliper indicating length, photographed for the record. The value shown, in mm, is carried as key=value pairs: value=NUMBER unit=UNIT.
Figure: value=10.6 unit=mm
